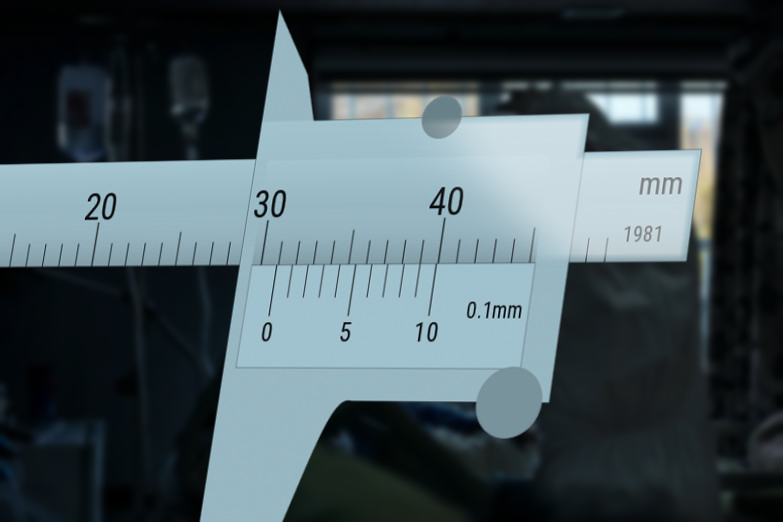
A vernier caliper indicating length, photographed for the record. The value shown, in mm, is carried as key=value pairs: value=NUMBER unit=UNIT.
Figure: value=30.9 unit=mm
